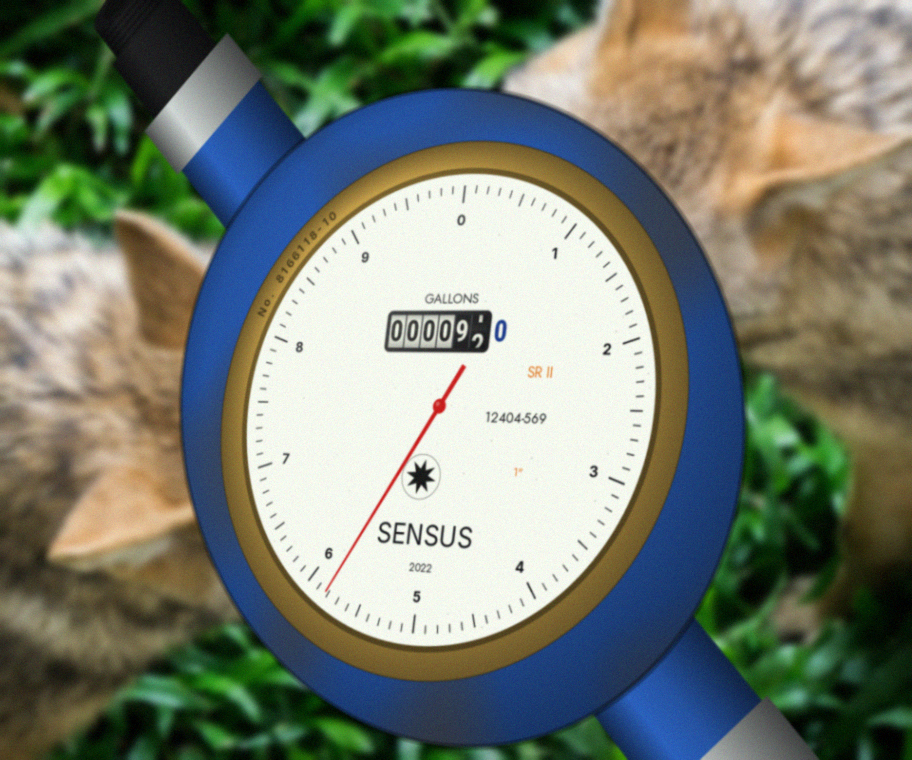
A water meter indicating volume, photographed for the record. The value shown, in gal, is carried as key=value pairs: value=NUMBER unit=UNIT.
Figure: value=915.8 unit=gal
